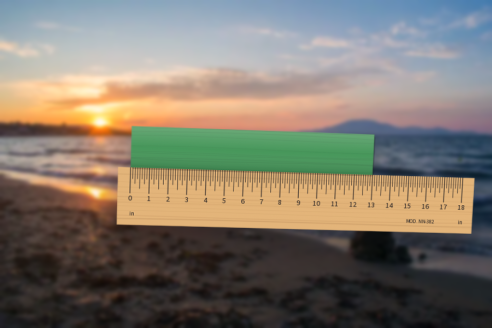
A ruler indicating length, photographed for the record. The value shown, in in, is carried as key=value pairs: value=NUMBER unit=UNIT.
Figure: value=13 unit=in
